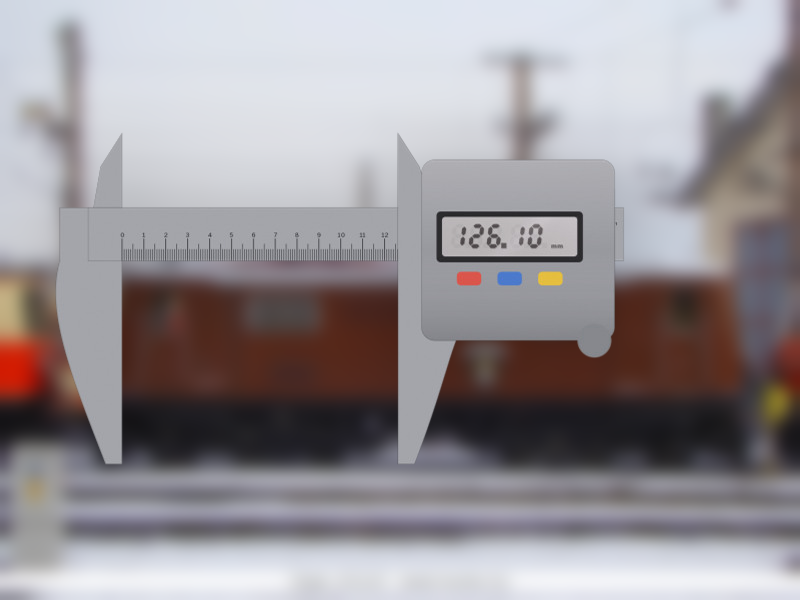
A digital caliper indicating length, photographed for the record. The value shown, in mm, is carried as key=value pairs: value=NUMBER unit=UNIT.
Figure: value=126.10 unit=mm
